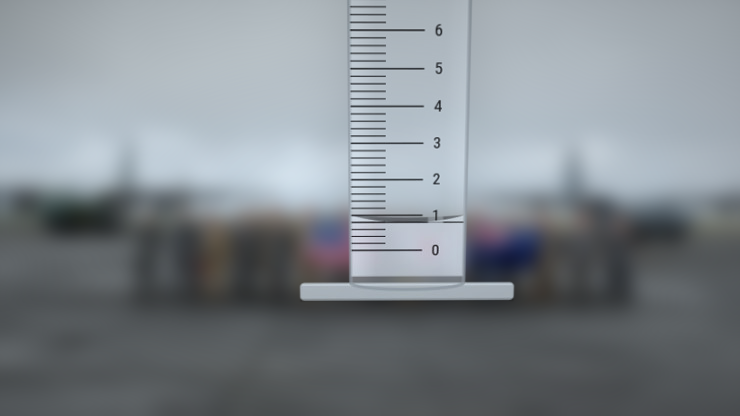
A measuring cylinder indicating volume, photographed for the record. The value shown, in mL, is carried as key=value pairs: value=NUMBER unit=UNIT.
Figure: value=0.8 unit=mL
